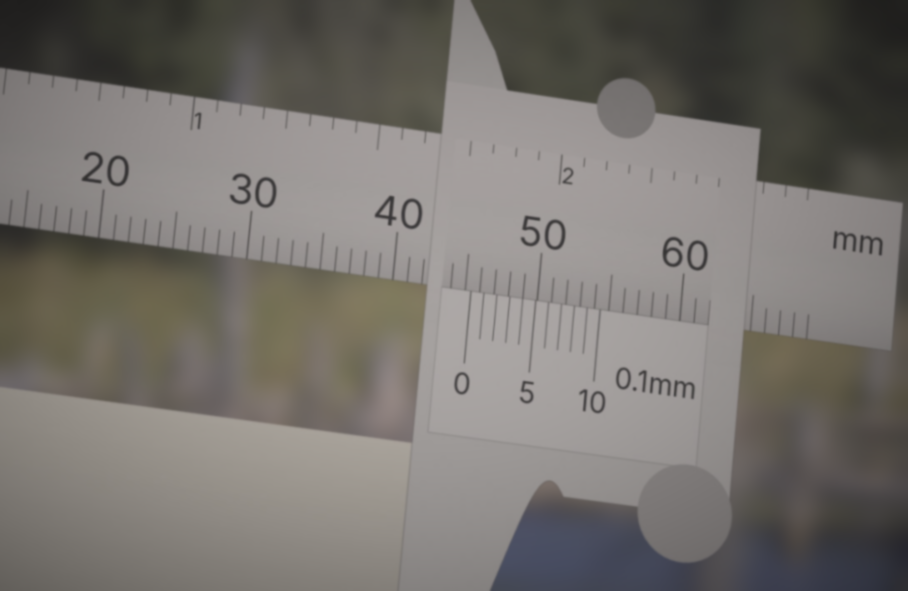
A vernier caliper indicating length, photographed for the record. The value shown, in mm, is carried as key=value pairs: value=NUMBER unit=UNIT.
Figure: value=45.4 unit=mm
